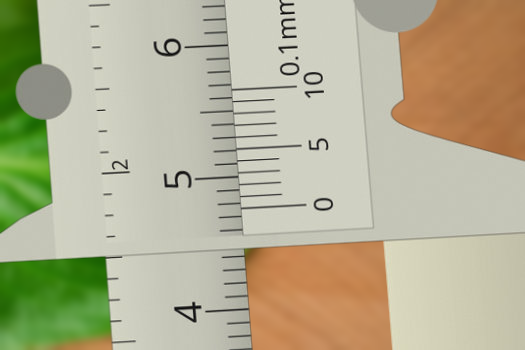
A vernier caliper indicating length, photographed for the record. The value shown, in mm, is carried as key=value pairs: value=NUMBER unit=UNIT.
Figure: value=47.6 unit=mm
